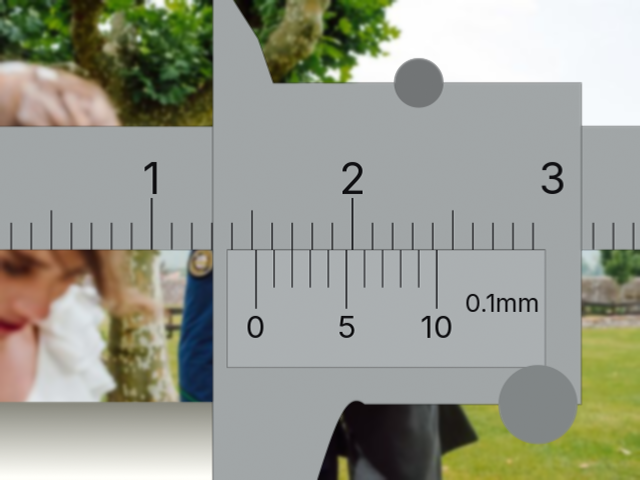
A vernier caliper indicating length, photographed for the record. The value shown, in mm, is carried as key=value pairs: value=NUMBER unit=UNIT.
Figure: value=15.2 unit=mm
